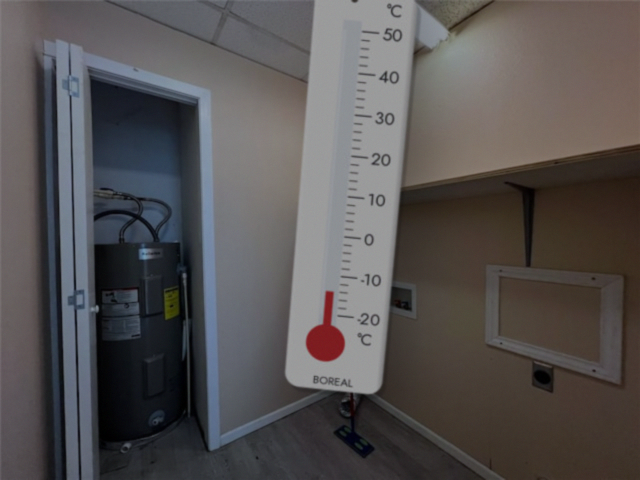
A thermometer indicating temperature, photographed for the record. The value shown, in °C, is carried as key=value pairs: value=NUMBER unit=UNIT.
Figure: value=-14 unit=°C
